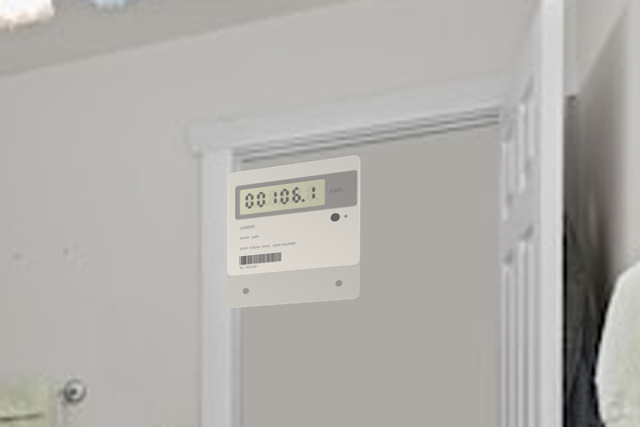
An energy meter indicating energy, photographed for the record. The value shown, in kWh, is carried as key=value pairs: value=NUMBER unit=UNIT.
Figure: value=106.1 unit=kWh
